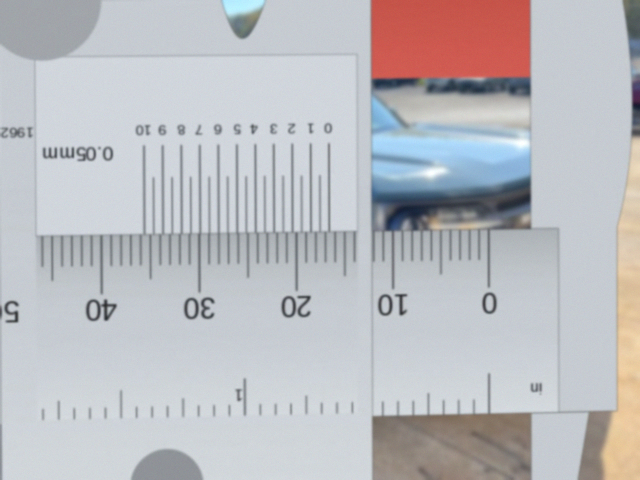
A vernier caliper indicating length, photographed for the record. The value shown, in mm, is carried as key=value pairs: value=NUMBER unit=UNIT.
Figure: value=16.6 unit=mm
